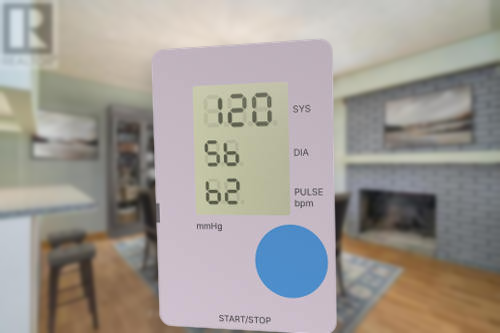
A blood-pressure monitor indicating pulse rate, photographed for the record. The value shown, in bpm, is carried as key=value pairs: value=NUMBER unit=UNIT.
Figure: value=62 unit=bpm
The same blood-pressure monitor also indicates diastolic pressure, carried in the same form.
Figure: value=56 unit=mmHg
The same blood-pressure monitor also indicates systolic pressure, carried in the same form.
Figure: value=120 unit=mmHg
